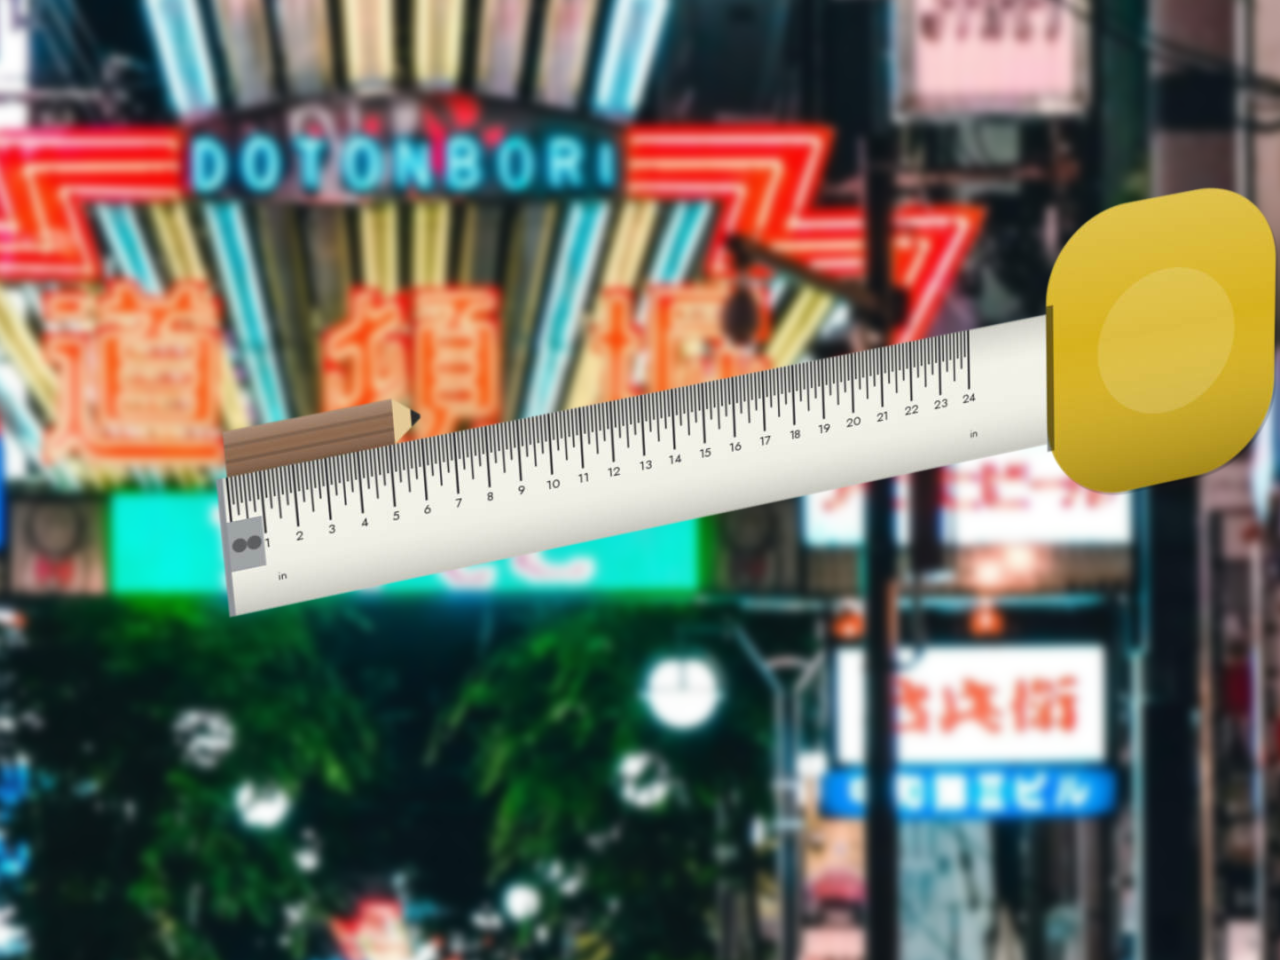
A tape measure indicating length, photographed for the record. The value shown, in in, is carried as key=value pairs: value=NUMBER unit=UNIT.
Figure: value=6 unit=in
